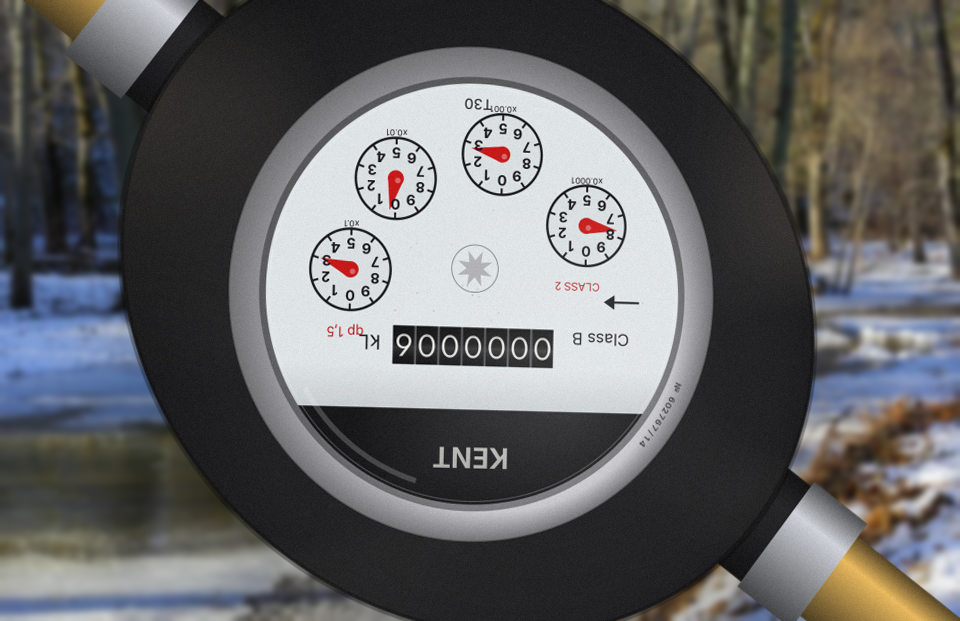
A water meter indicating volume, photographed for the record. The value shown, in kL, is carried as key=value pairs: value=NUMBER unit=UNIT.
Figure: value=6.3027 unit=kL
